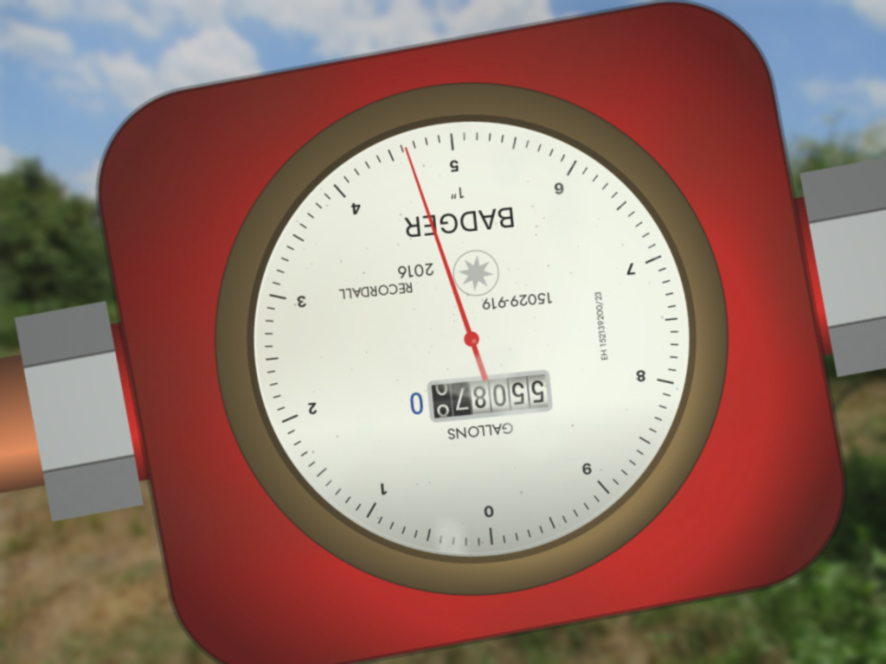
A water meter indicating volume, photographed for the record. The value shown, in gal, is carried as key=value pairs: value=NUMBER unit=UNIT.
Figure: value=5508784.6 unit=gal
